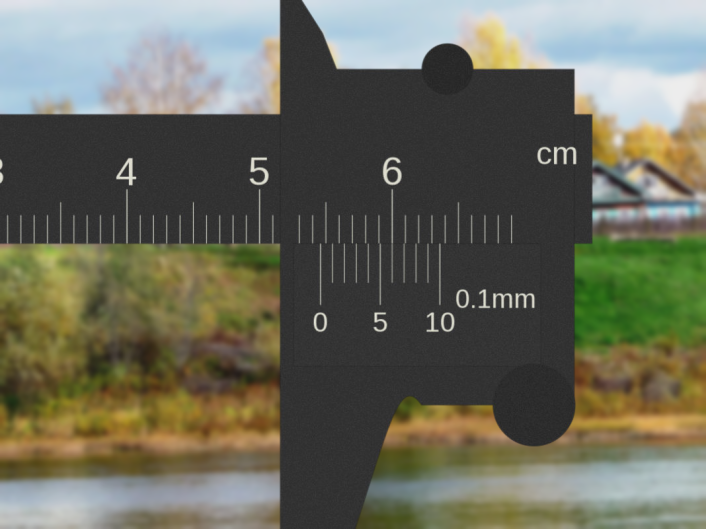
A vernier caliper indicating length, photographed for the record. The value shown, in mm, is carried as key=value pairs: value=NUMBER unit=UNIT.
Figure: value=54.6 unit=mm
